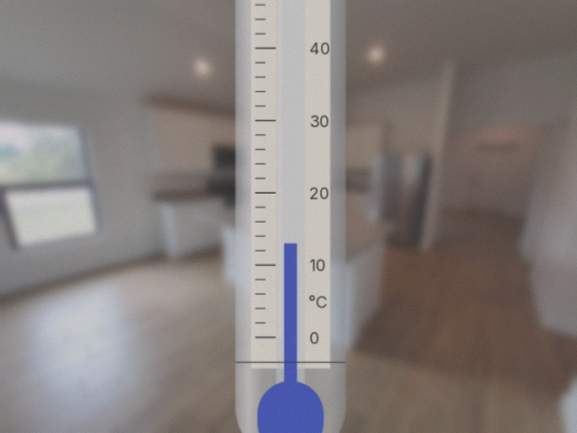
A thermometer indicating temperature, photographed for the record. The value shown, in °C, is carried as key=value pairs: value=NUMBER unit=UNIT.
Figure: value=13 unit=°C
